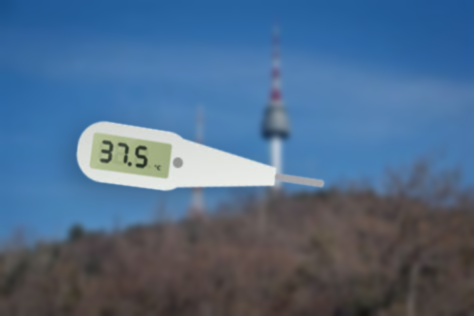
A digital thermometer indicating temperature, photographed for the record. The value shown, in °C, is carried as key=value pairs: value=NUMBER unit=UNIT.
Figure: value=37.5 unit=°C
